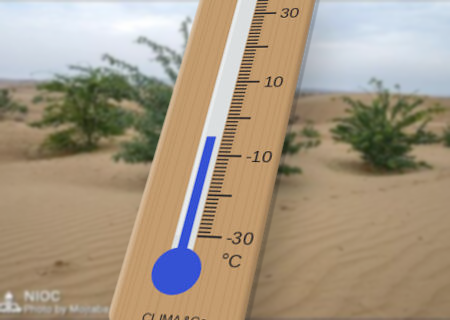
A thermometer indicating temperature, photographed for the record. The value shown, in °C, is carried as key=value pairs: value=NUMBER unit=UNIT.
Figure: value=-5 unit=°C
